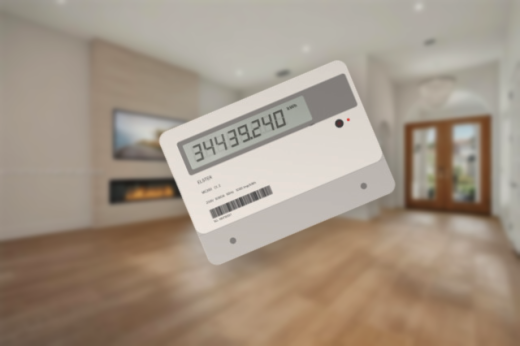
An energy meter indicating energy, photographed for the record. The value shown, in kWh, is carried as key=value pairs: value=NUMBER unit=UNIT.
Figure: value=34439.240 unit=kWh
